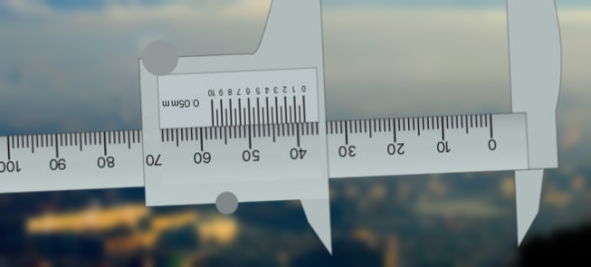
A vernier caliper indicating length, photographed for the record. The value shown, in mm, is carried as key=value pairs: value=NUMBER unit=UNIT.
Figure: value=38.5 unit=mm
